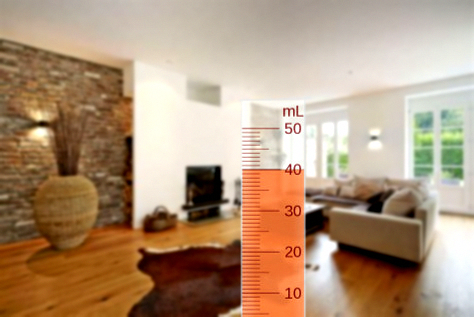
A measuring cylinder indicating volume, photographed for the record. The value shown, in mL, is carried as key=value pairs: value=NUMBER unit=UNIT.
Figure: value=40 unit=mL
